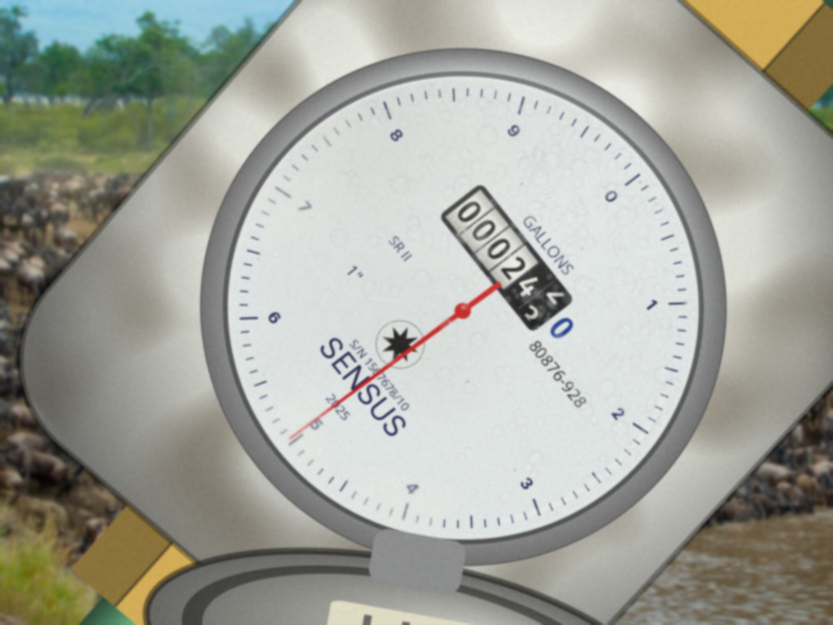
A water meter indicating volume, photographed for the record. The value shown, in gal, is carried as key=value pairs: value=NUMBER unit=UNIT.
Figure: value=2425.0 unit=gal
